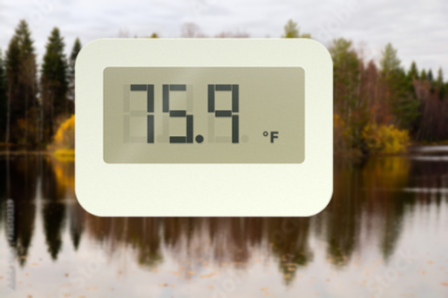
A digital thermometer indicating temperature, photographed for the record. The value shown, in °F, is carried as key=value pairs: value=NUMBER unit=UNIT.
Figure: value=75.9 unit=°F
